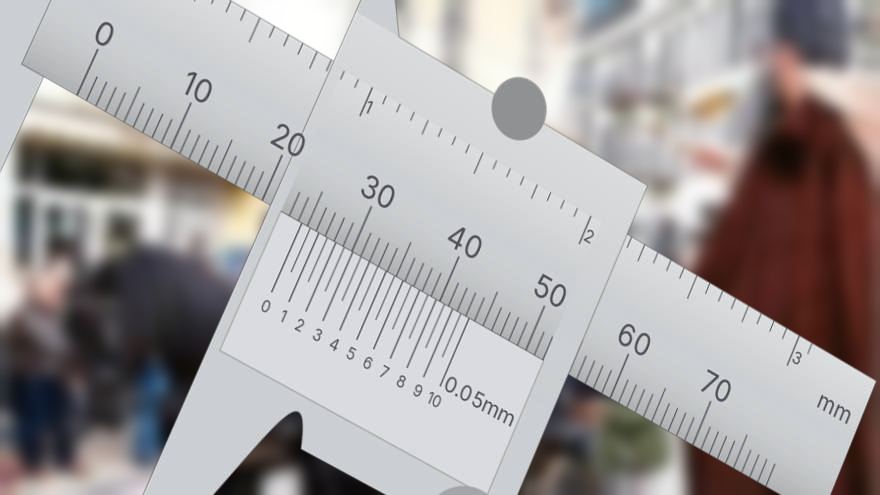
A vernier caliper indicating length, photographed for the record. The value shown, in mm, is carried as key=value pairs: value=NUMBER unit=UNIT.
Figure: value=24.4 unit=mm
